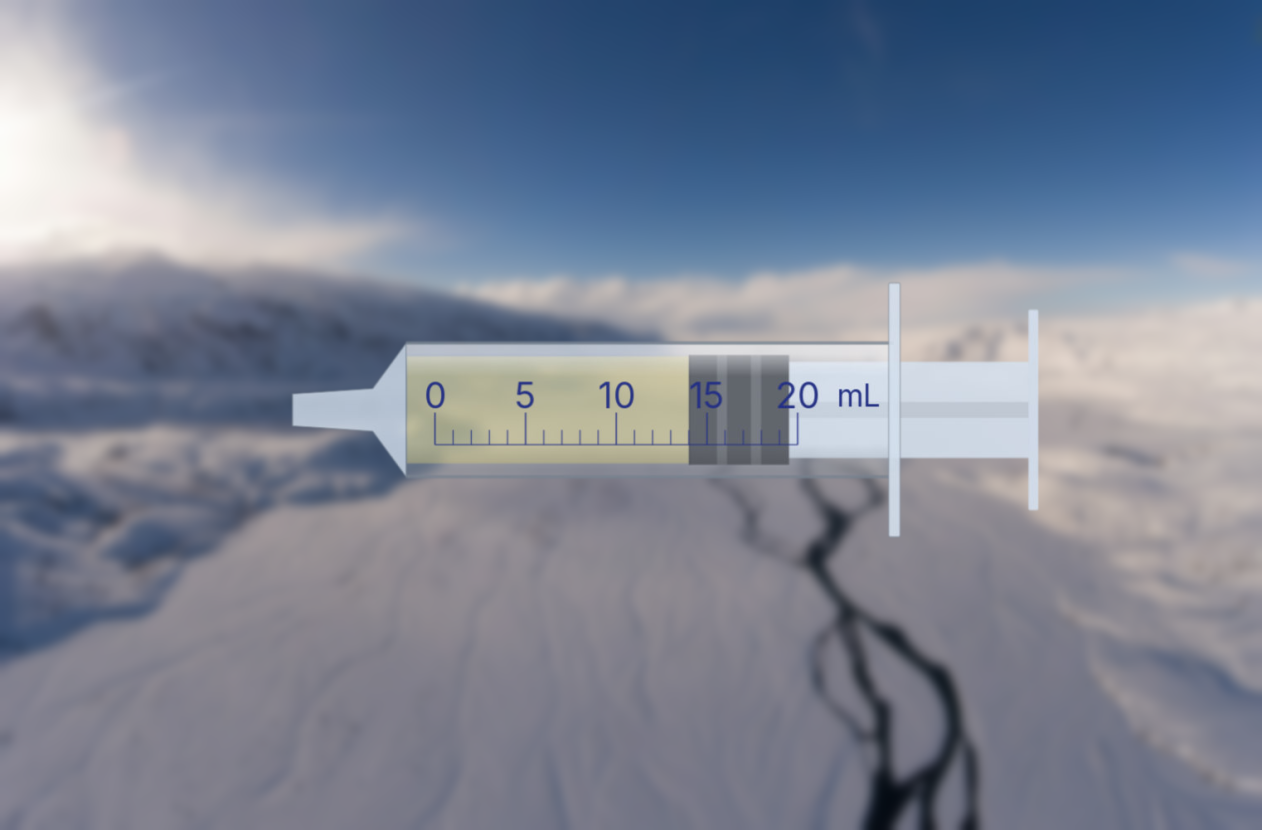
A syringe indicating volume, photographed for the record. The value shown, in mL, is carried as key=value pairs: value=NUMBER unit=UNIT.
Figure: value=14 unit=mL
